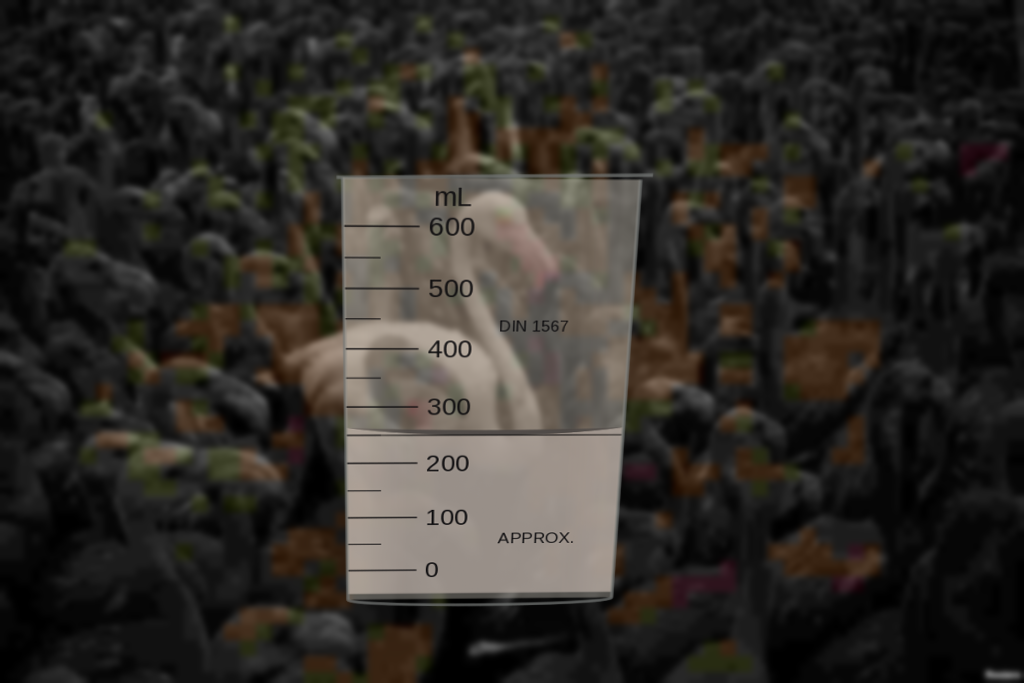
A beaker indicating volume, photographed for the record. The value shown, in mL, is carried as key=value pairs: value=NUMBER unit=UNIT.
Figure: value=250 unit=mL
